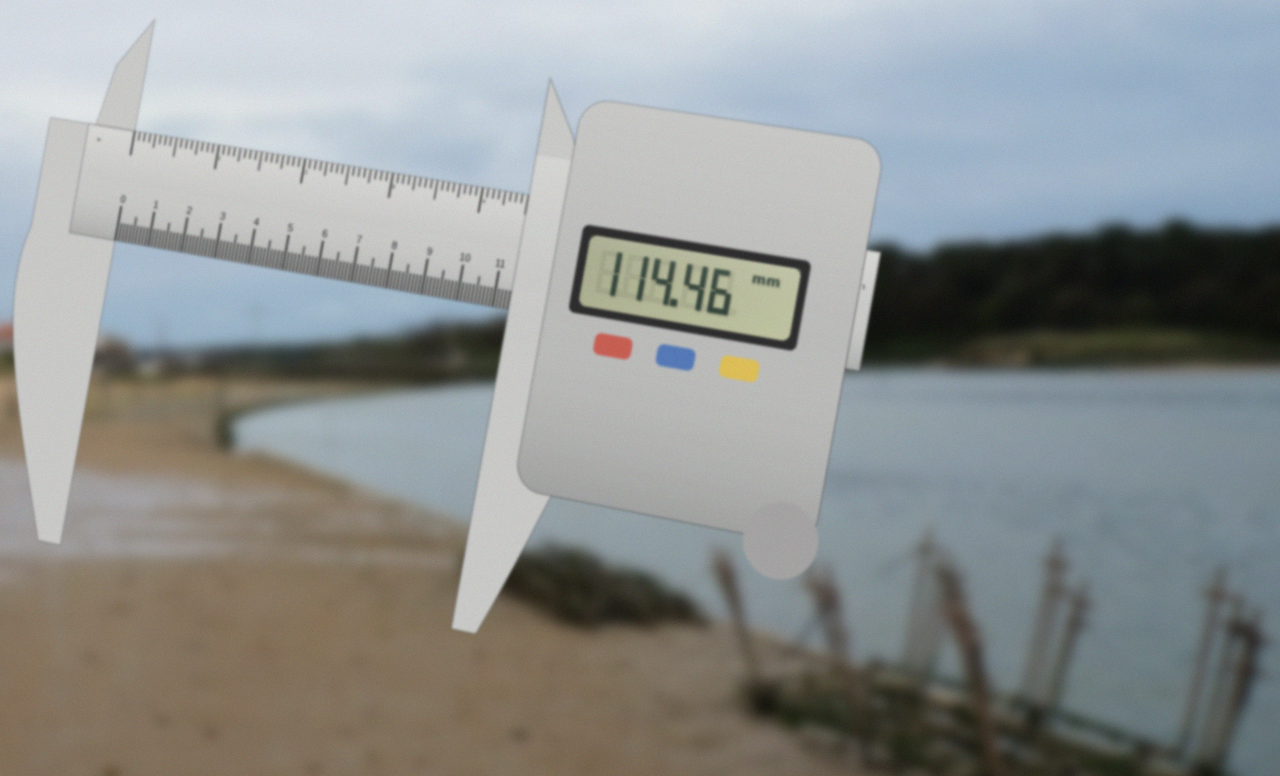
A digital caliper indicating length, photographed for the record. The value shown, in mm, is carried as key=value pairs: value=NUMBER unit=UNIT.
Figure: value=114.46 unit=mm
